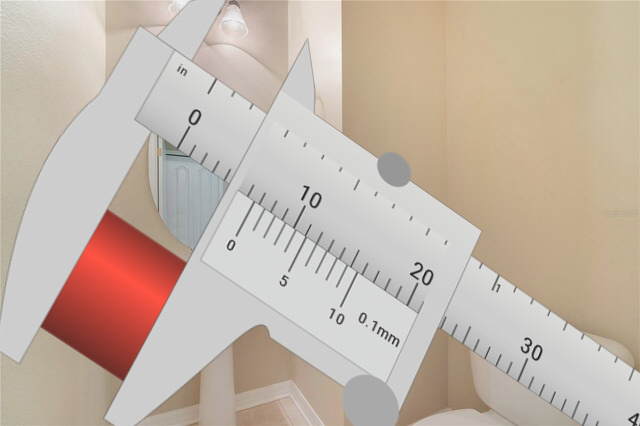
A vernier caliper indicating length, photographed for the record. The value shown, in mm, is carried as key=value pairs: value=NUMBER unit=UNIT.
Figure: value=6.6 unit=mm
